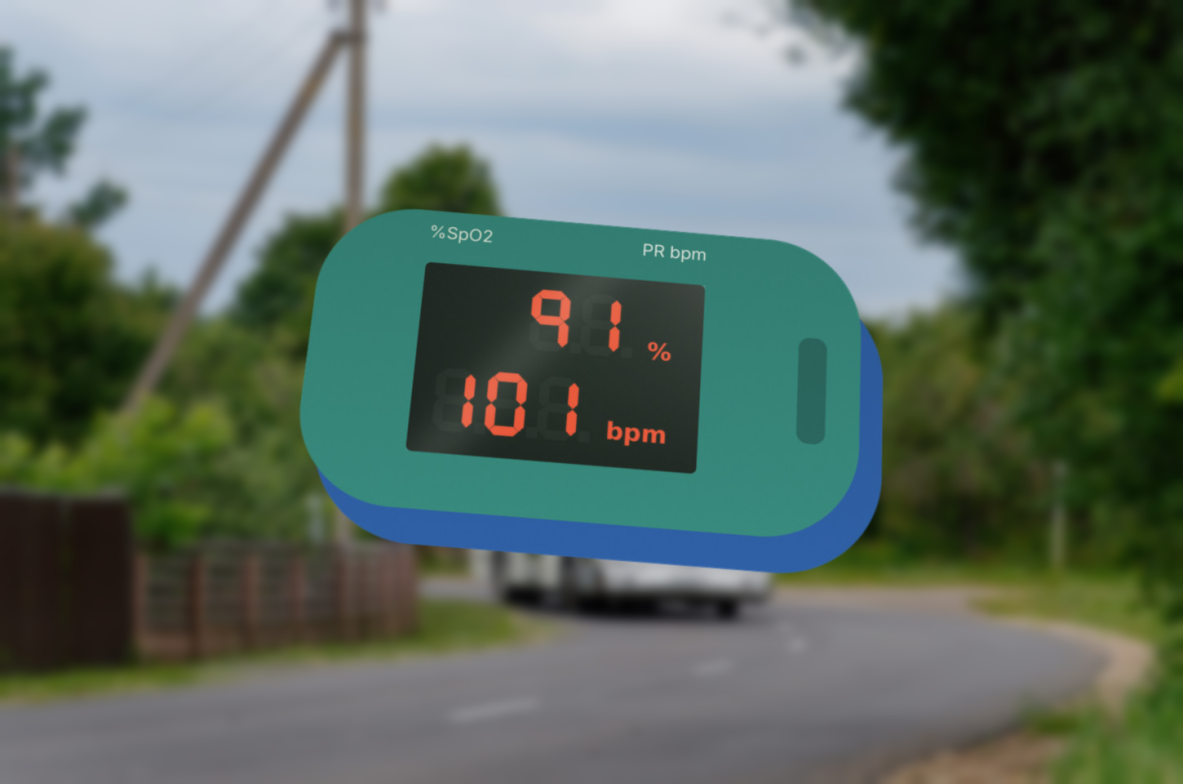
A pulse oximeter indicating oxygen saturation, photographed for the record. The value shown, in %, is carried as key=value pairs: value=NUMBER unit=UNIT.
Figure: value=91 unit=%
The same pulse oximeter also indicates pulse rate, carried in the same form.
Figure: value=101 unit=bpm
